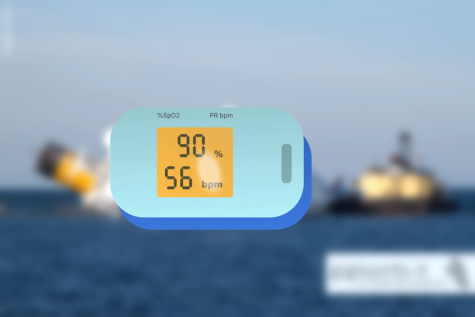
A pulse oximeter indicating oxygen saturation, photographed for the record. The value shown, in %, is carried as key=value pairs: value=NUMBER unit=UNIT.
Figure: value=90 unit=%
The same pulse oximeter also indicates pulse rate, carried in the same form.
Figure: value=56 unit=bpm
